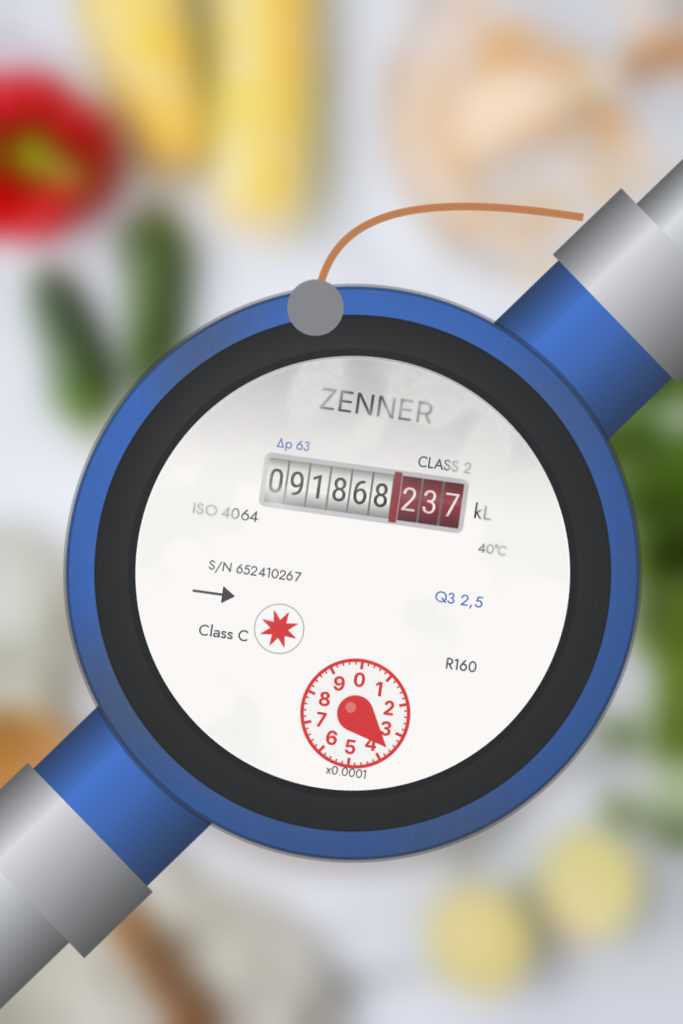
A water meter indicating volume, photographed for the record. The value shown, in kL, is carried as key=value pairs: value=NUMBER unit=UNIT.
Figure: value=91868.2373 unit=kL
